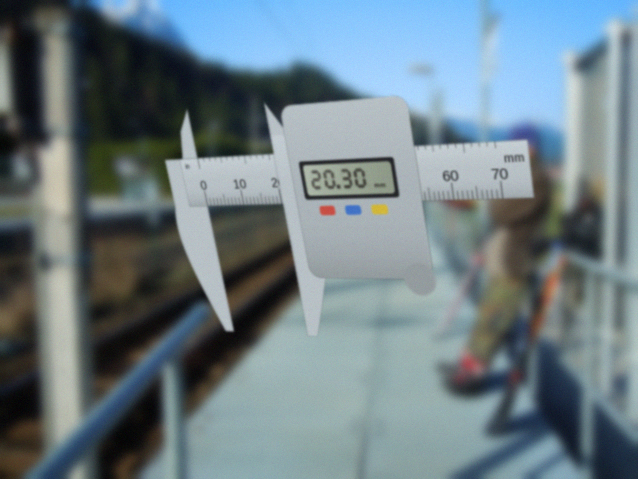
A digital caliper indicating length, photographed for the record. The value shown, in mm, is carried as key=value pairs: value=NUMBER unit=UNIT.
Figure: value=20.30 unit=mm
